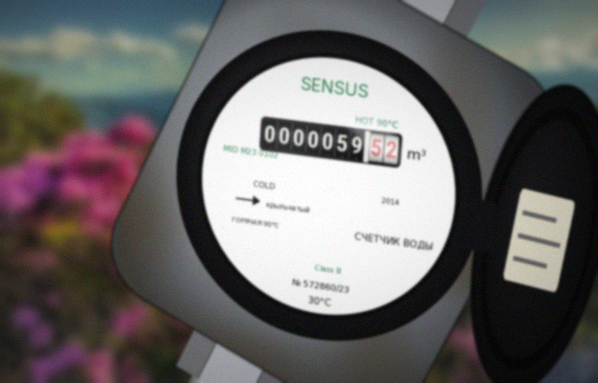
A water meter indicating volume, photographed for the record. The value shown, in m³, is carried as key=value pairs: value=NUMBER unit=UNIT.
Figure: value=59.52 unit=m³
